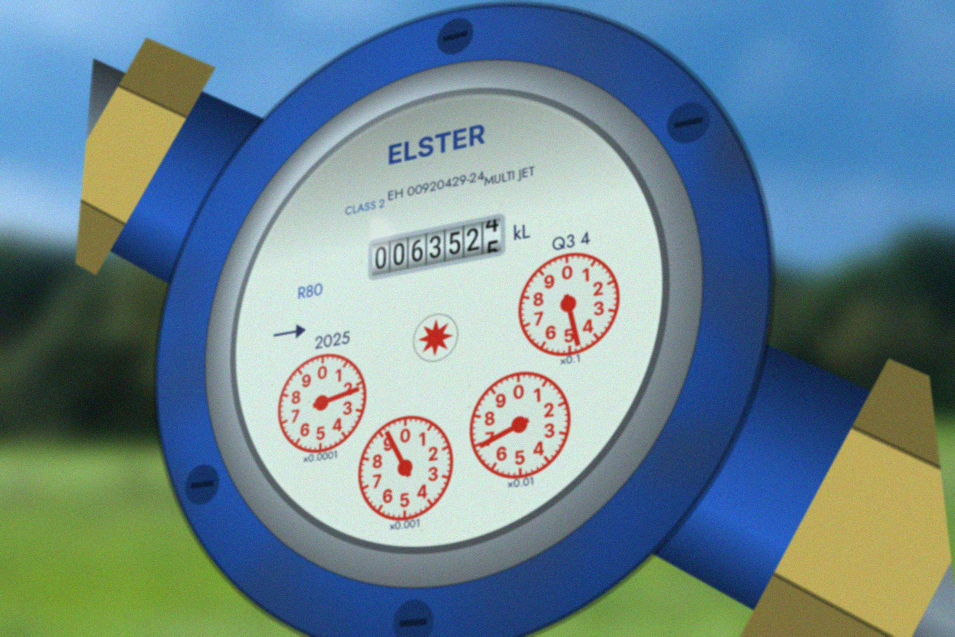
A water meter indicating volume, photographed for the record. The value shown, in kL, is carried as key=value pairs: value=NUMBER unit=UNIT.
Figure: value=63524.4692 unit=kL
